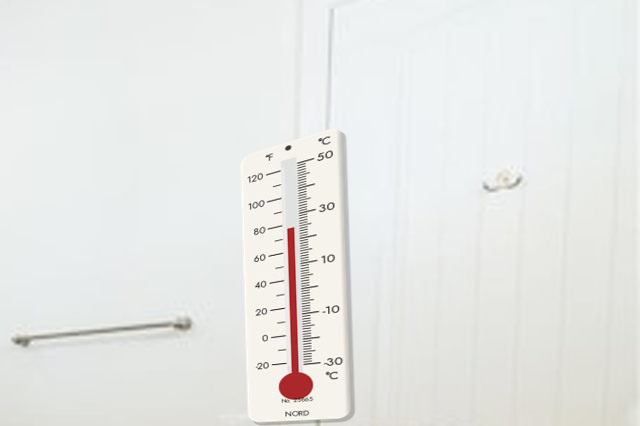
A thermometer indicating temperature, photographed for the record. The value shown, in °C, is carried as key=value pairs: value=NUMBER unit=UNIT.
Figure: value=25 unit=°C
